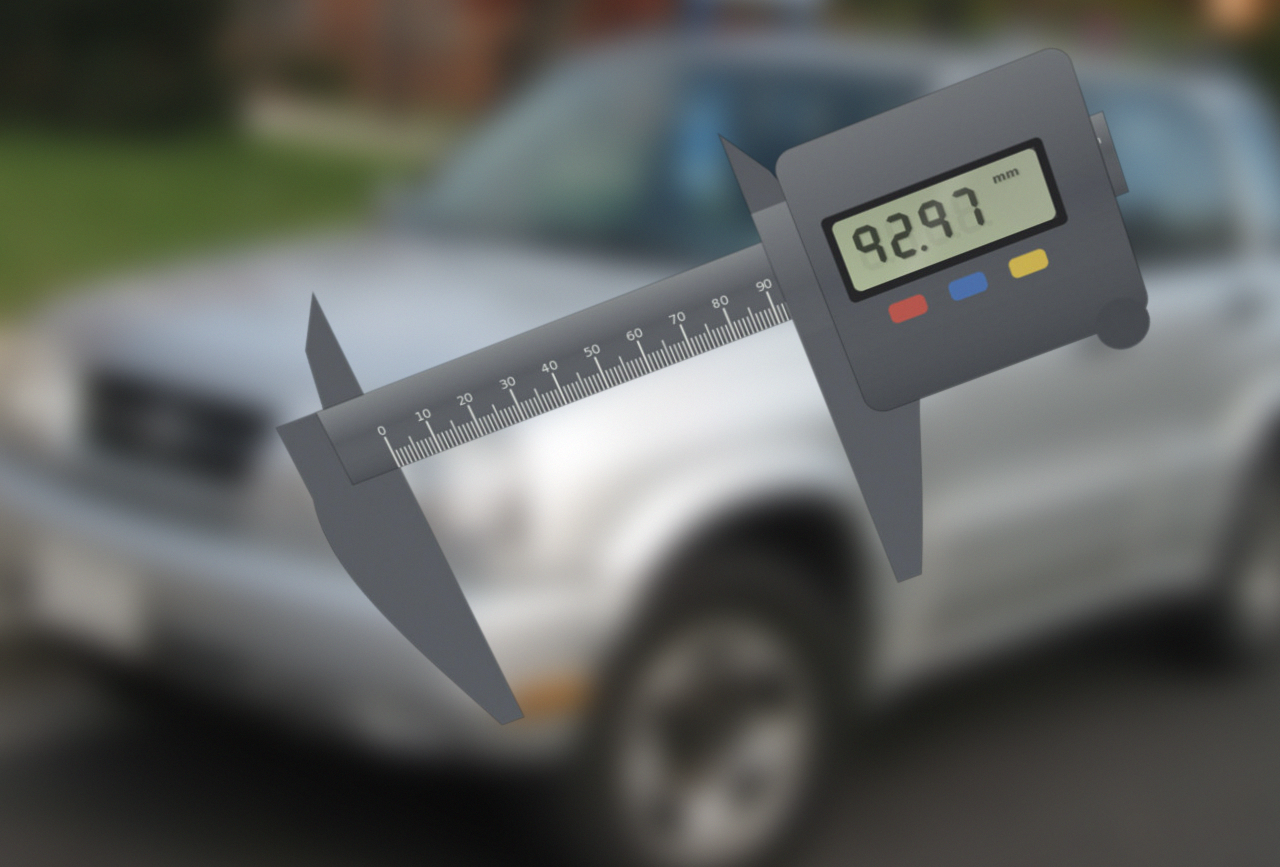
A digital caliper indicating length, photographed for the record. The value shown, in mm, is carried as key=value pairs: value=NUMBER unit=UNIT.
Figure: value=92.97 unit=mm
